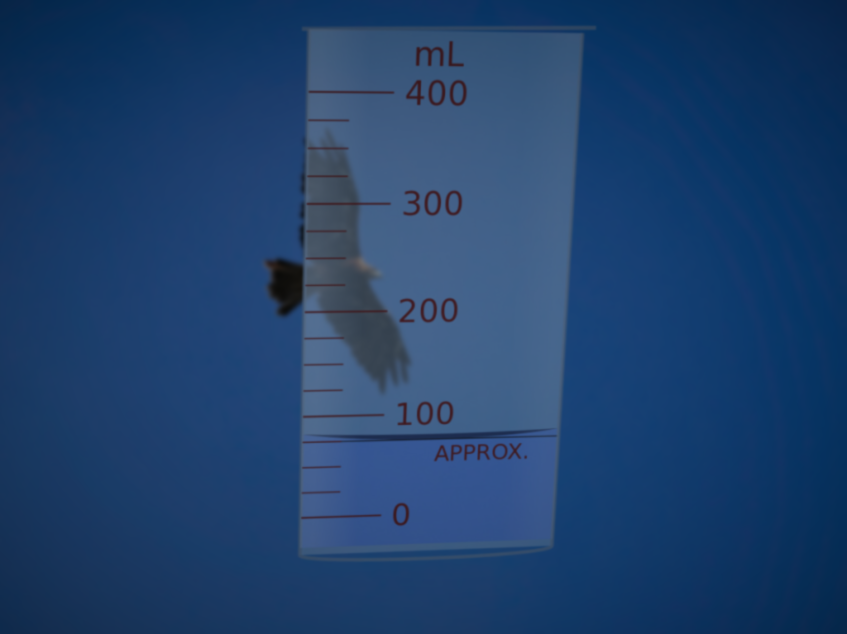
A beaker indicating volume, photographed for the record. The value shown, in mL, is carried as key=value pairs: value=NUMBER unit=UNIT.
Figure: value=75 unit=mL
